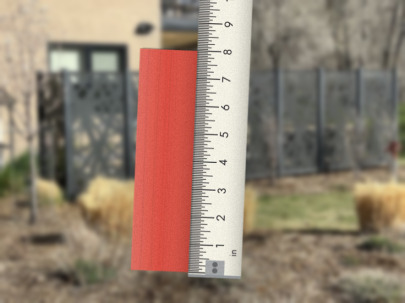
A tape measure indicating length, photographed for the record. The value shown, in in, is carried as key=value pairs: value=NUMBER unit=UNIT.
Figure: value=8 unit=in
